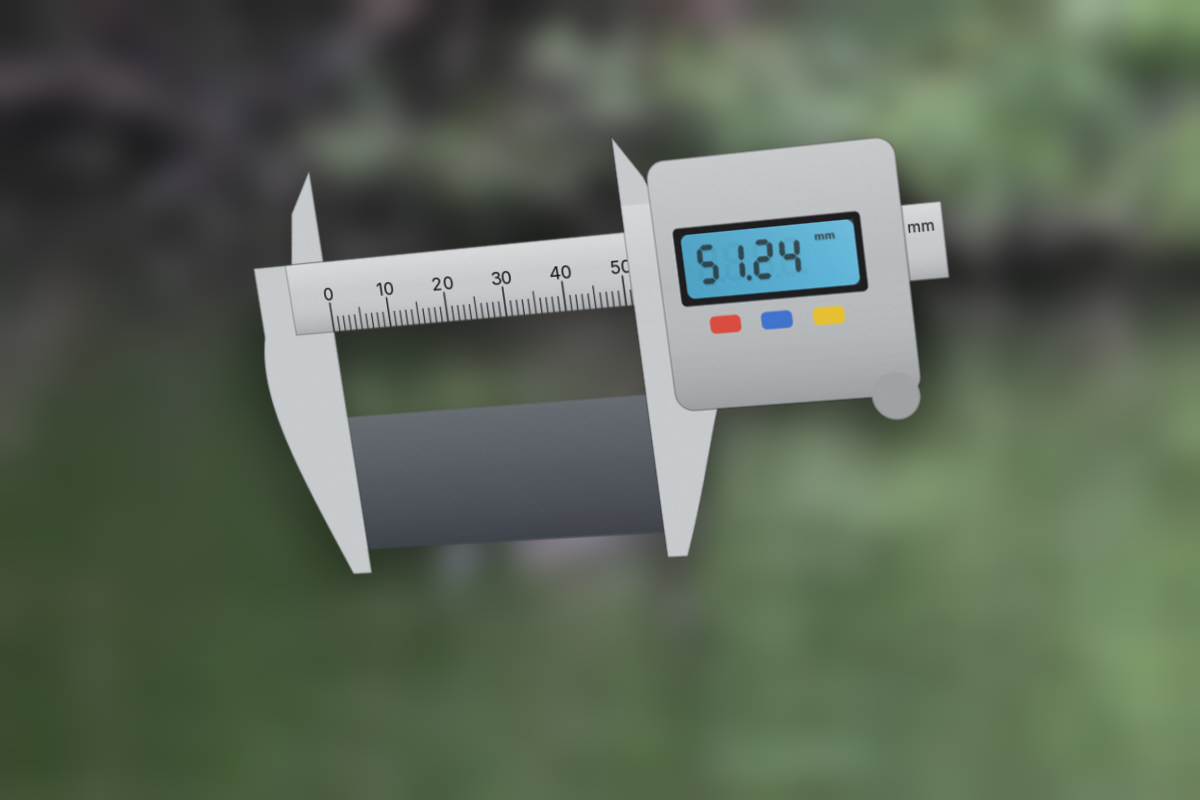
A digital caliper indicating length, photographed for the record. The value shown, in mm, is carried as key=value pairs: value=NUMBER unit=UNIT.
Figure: value=51.24 unit=mm
